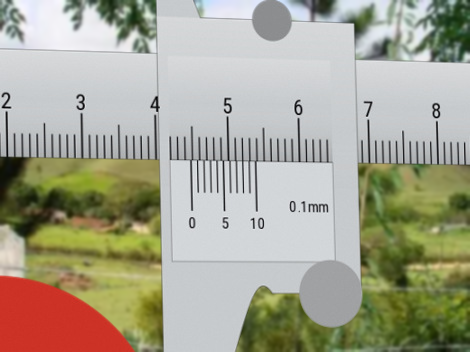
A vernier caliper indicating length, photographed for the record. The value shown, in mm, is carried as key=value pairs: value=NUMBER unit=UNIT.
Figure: value=44.8 unit=mm
